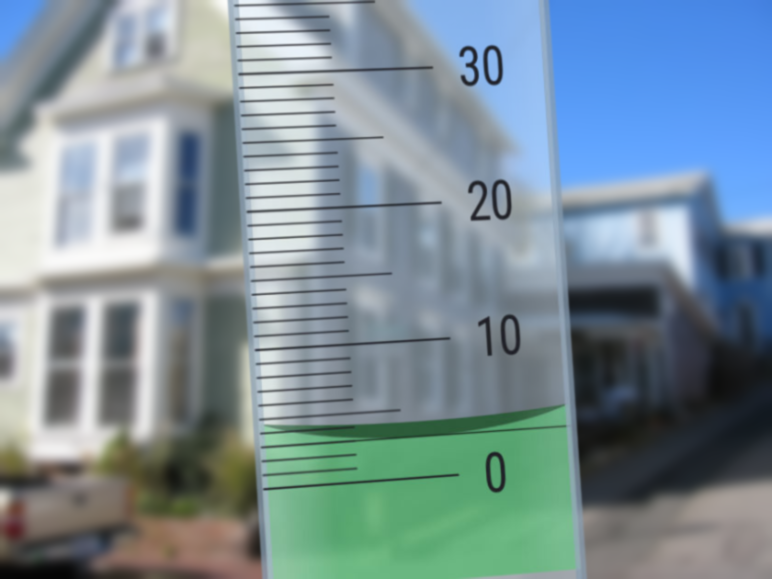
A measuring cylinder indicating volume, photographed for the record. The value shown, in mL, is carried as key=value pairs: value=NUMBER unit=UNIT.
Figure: value=3 unit=mL
